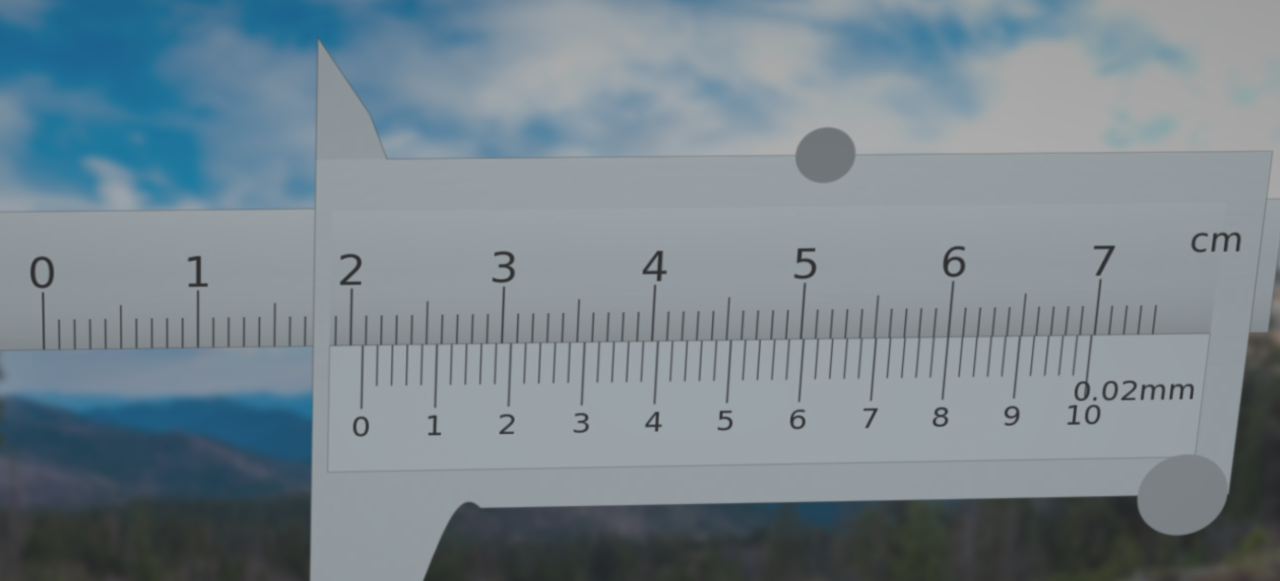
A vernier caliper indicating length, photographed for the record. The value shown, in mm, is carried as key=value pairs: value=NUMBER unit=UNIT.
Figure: value=20.8 unit=mm
